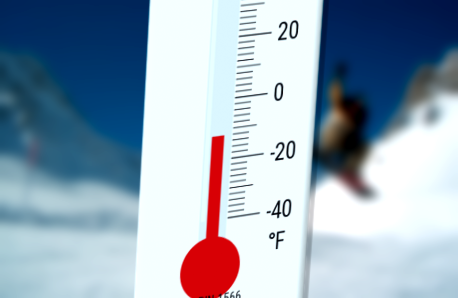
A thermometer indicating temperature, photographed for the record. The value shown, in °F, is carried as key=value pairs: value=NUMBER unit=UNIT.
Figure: value=-12 unit=°F
